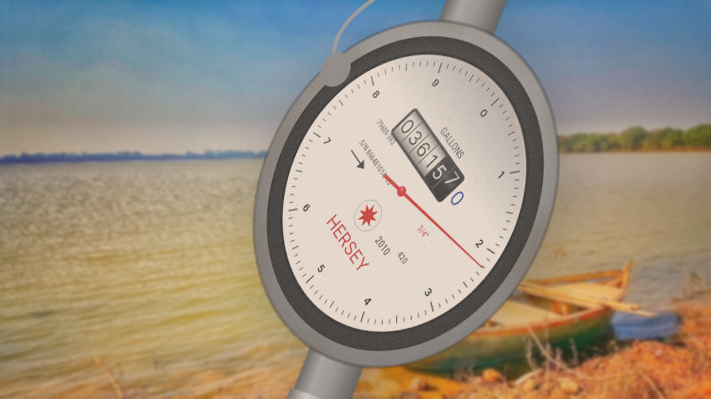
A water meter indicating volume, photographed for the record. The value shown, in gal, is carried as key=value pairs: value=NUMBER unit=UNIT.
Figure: value=361572.2 unit=gal
